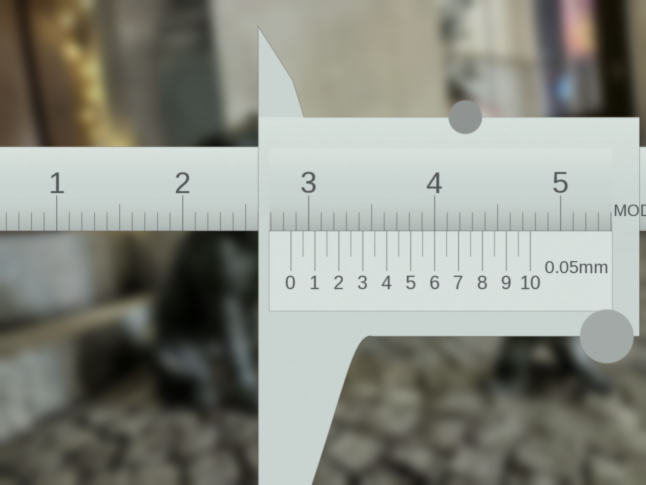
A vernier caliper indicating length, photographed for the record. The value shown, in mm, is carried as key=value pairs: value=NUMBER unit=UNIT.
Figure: value=28.6 unit=mm
